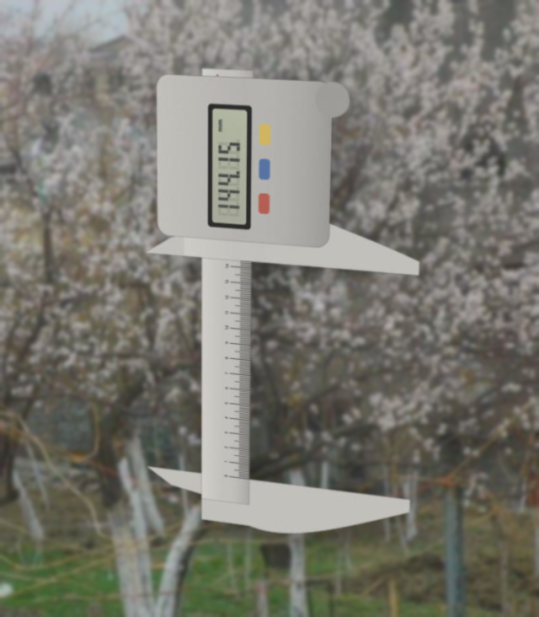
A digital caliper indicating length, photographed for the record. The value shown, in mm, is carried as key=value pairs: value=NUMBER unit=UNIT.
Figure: value=144.15 unit=mm
